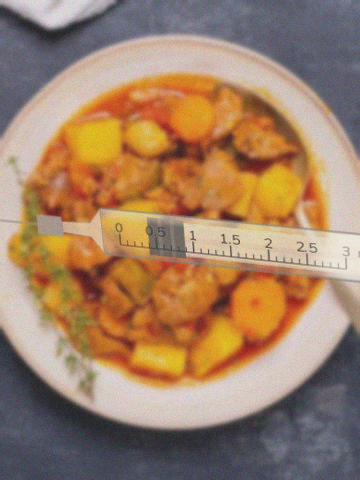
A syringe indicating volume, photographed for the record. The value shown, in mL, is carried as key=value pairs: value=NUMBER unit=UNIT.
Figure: value=0.4 unit=mL
